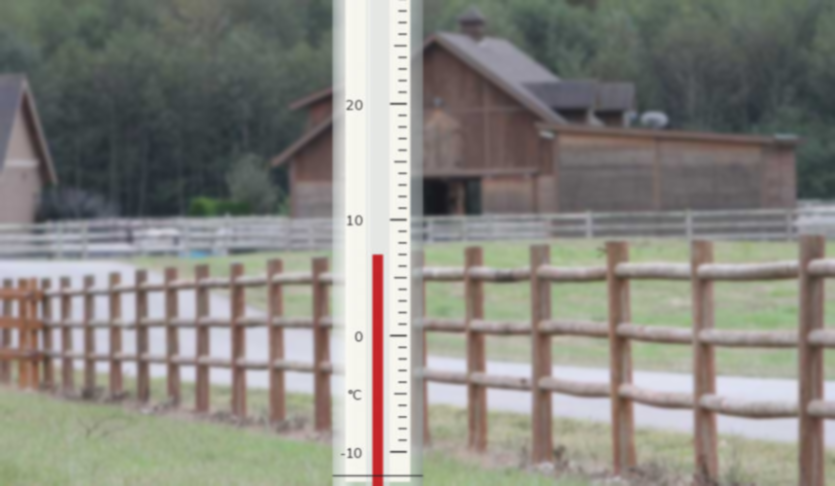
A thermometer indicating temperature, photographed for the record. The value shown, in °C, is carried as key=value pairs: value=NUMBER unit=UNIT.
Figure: value=7 unit=°C
